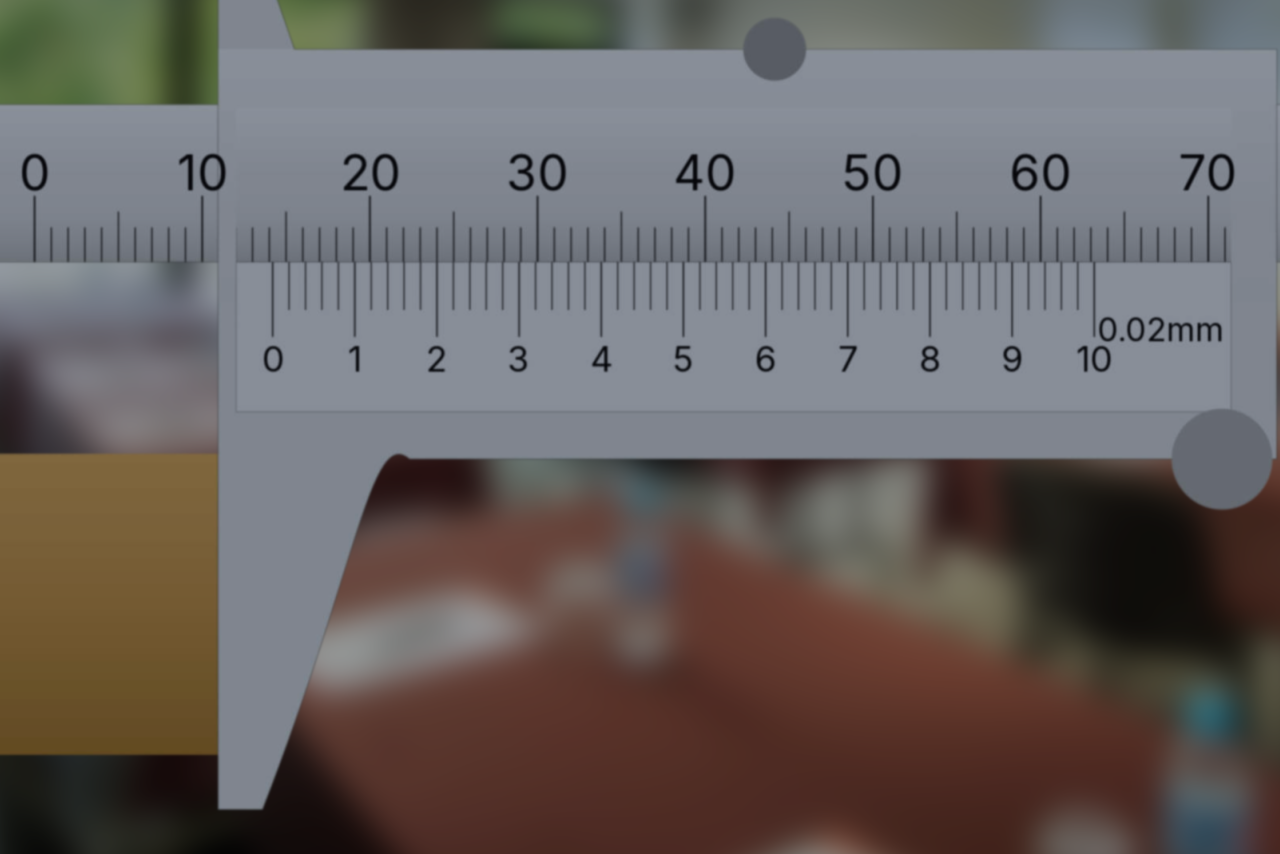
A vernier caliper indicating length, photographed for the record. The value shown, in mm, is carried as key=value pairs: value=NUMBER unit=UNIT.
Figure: value=14.2 unit=mm
